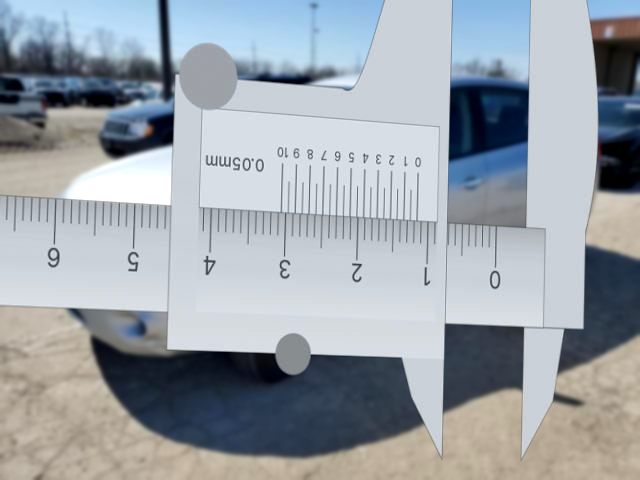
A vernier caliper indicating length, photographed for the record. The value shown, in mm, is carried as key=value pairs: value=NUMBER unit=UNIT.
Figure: value=11.6 unit=mm
